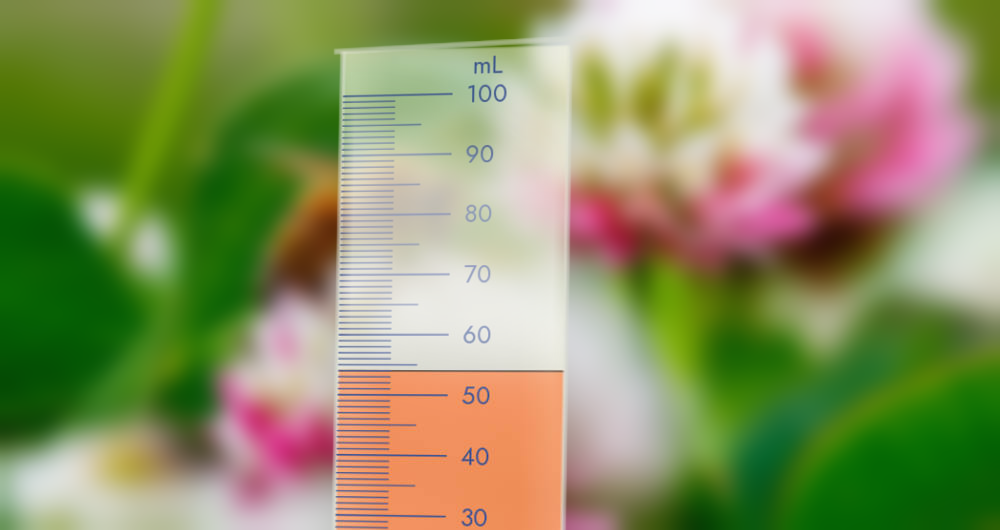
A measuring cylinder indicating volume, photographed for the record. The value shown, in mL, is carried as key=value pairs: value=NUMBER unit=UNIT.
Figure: value=54 unit=mL
